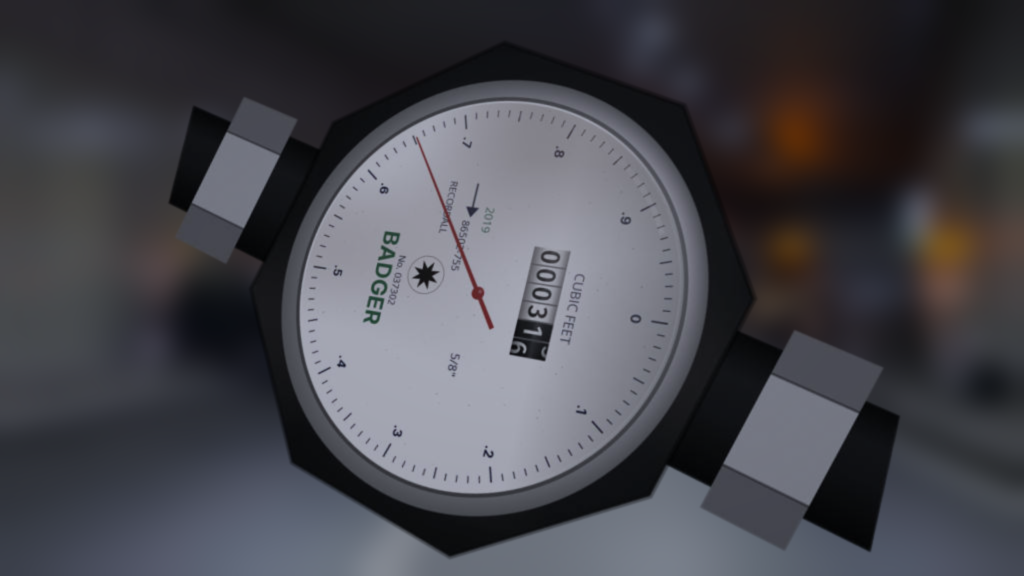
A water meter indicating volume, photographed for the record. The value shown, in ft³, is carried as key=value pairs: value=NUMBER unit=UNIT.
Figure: value=315.65 unit=ft³
